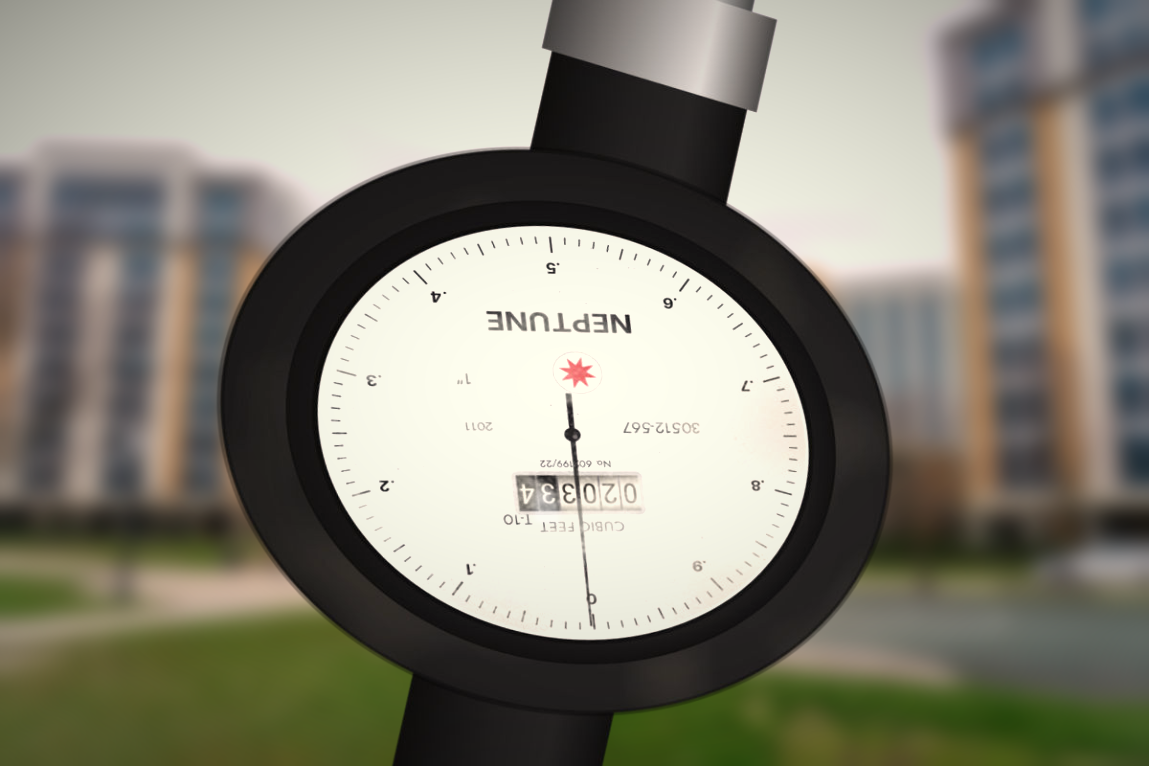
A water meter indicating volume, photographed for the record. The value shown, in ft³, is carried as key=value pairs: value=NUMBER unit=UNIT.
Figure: value=20334.00 unit=ft³
